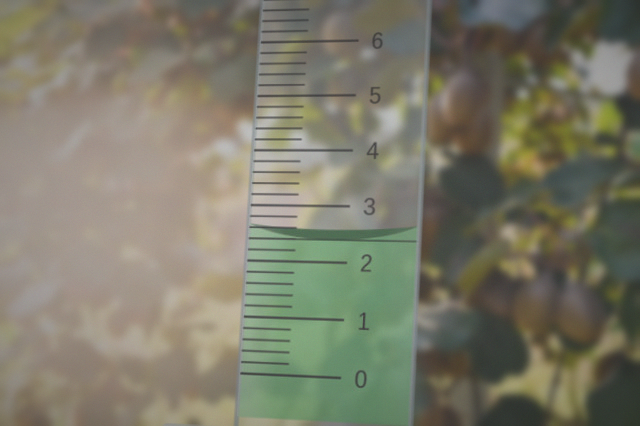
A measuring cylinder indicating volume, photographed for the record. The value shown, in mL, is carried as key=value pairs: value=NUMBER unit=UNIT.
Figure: value=2.4 unit=mL
